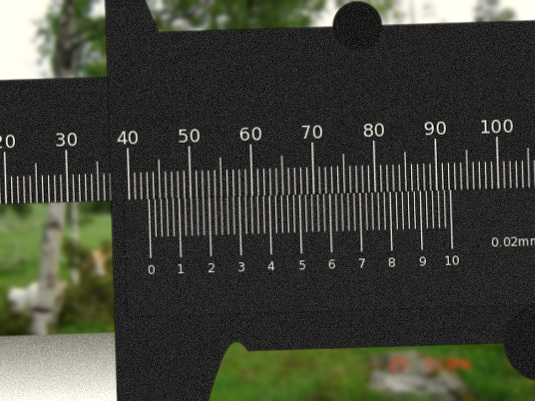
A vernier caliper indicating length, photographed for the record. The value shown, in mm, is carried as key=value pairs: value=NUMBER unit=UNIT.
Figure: value=43.2 unit=mm
